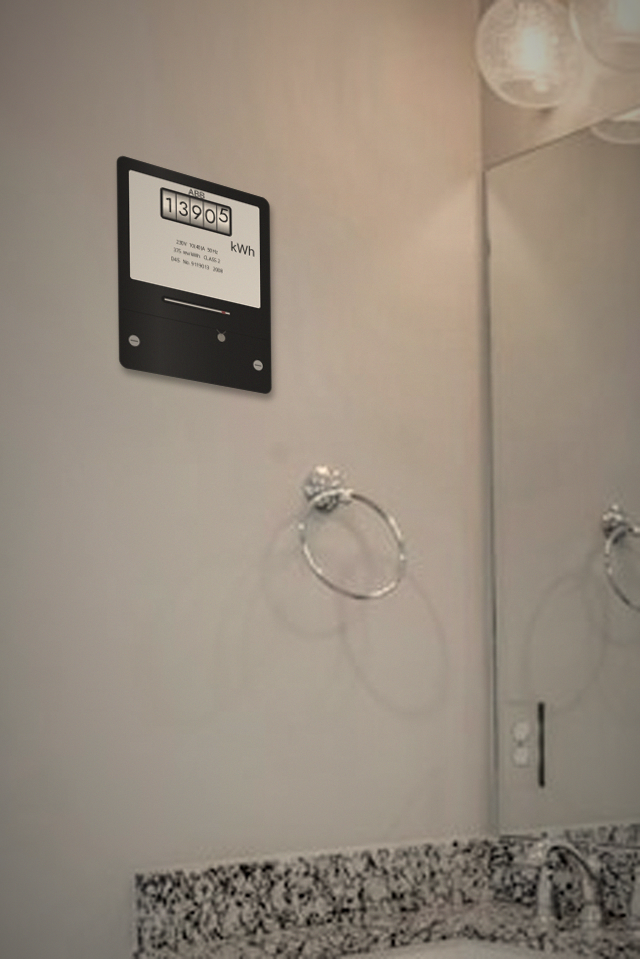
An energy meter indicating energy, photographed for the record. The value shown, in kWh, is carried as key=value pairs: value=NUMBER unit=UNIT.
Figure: value=13905 unit=kWh
